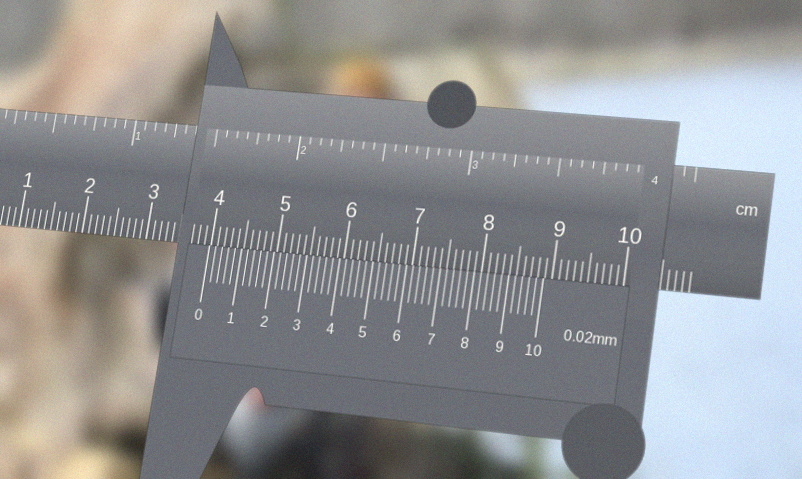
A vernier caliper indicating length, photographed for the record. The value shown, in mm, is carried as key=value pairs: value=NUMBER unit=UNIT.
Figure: value=39.8 unit=mm
